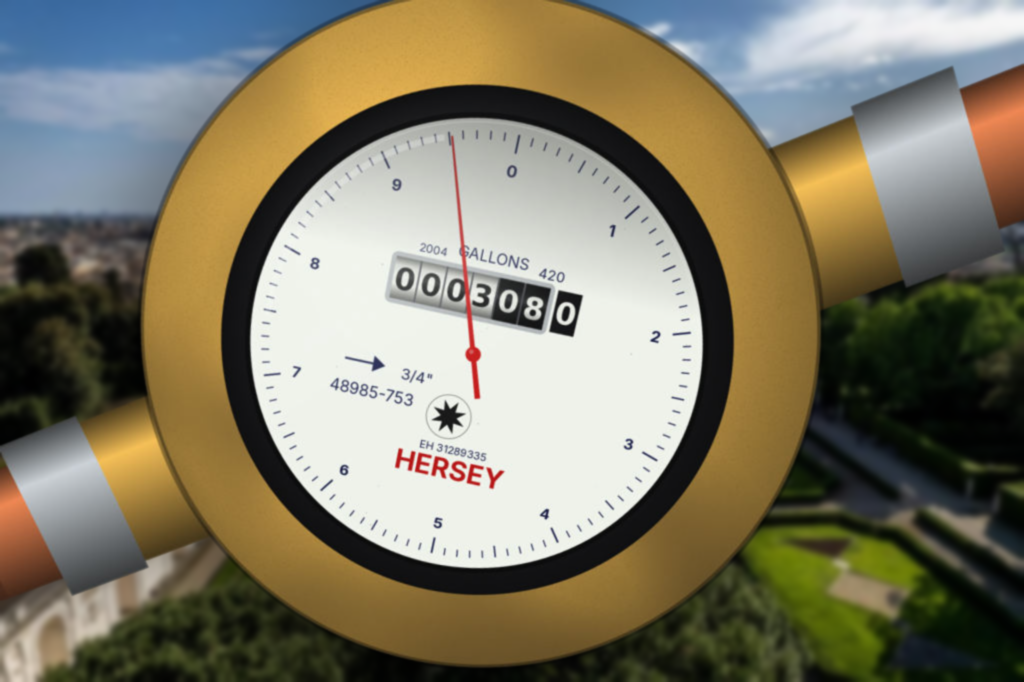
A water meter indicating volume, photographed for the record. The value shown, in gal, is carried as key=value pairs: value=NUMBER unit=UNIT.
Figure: value=3079.5 unit=gal
